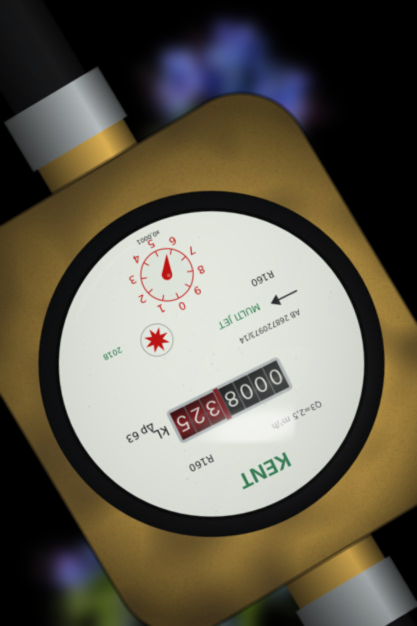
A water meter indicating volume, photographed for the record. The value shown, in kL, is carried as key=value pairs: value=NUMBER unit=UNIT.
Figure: value=8.3255 unit=kL
